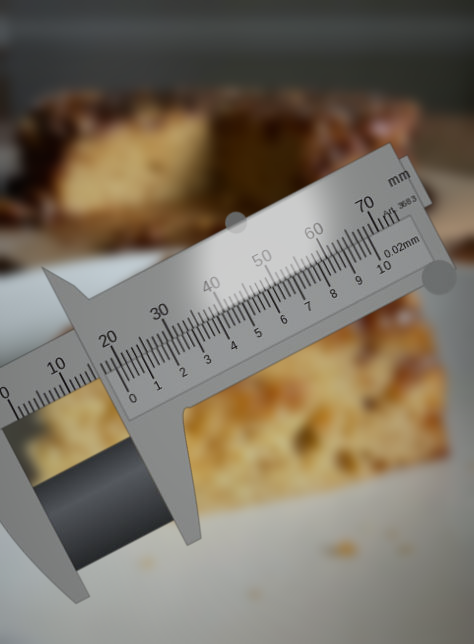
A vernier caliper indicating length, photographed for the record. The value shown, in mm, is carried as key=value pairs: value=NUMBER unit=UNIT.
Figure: value=19.0 unit=mm
